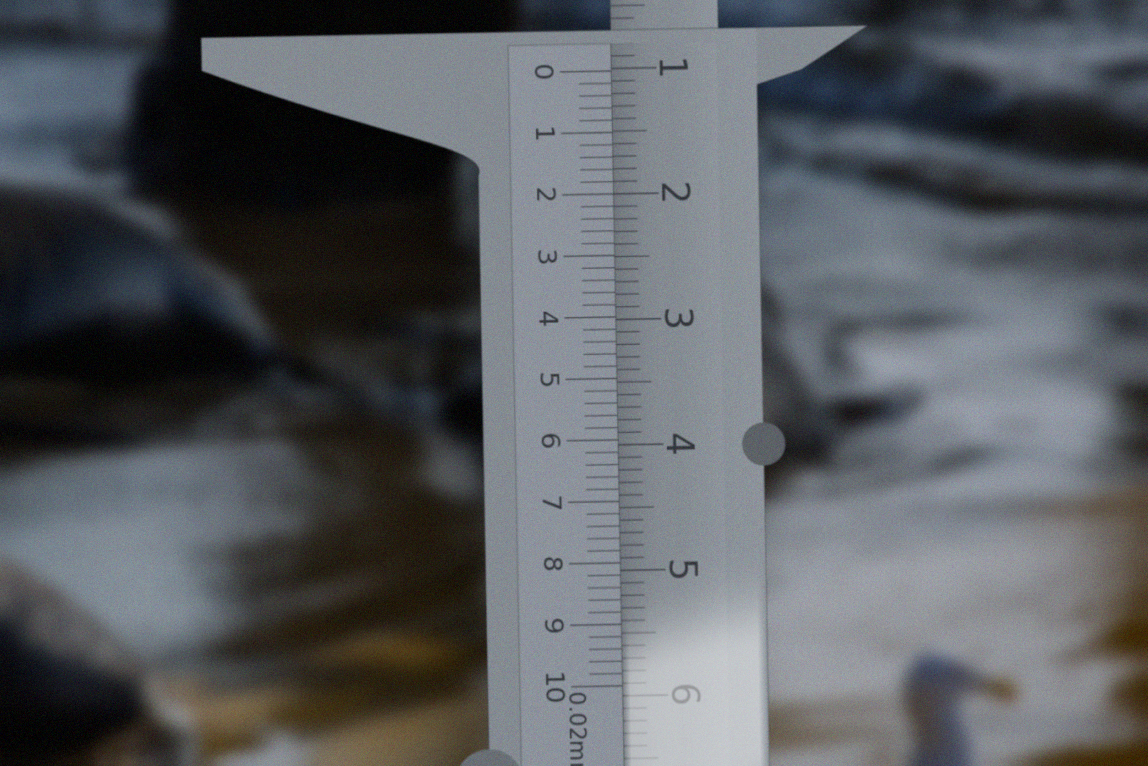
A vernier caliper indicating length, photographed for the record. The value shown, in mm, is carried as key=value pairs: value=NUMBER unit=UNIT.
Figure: value=10.2 unit=mm
